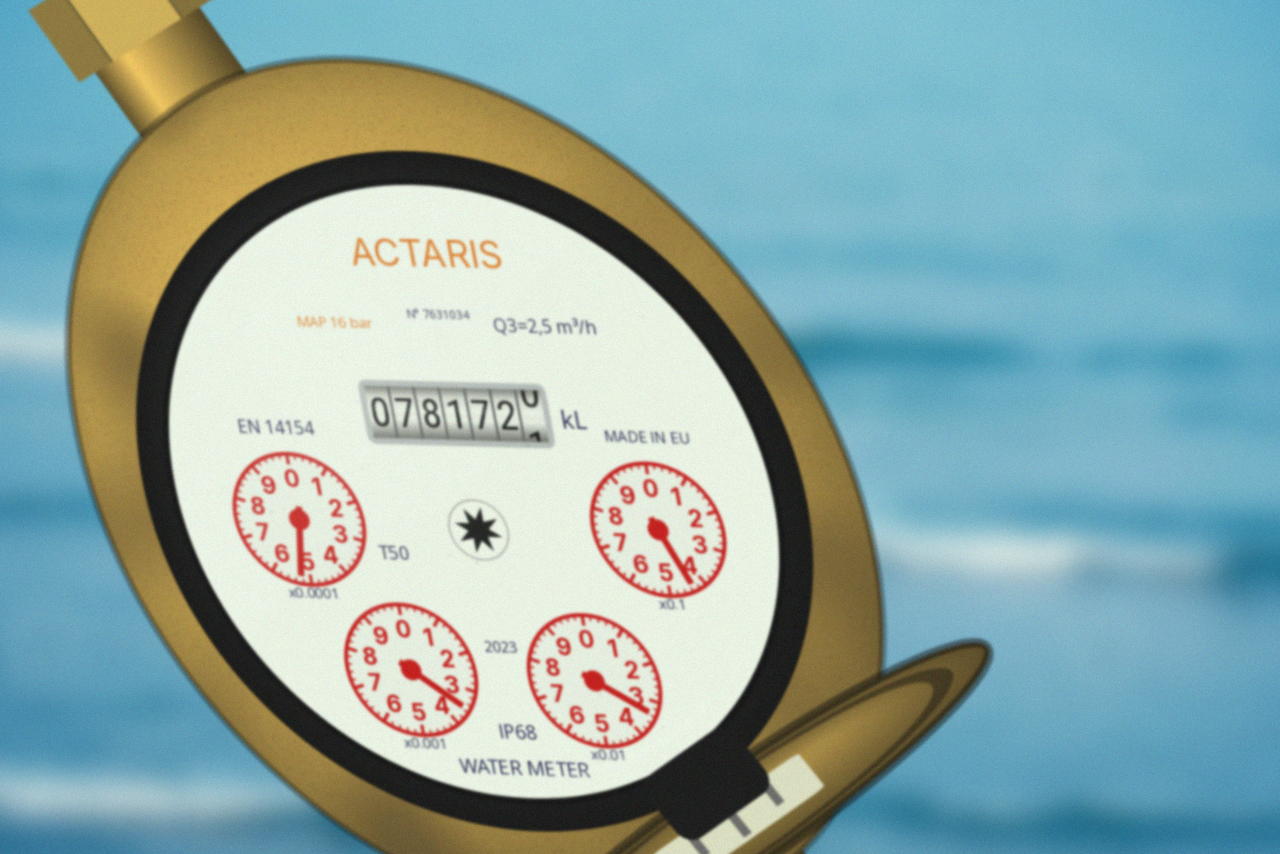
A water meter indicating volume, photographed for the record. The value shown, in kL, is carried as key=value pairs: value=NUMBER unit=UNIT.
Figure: value=781720.4335 unit=kL
